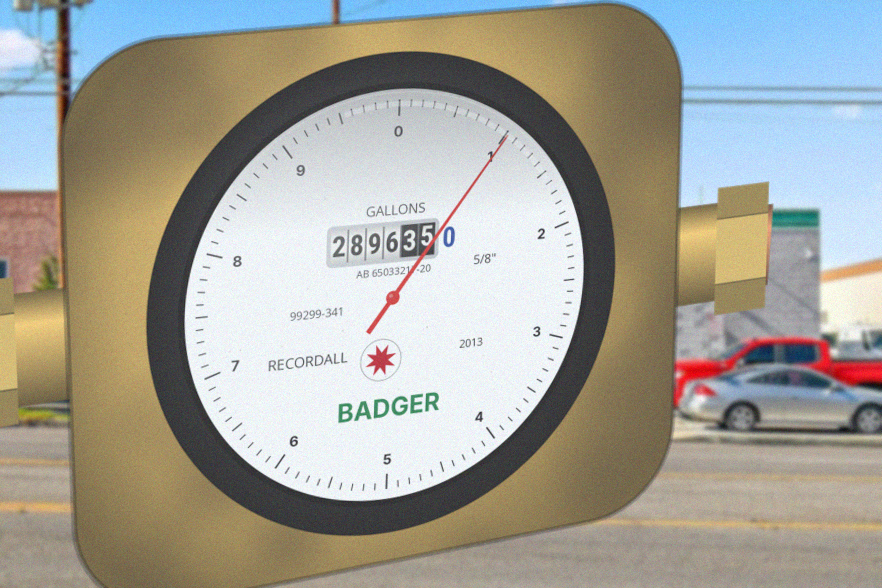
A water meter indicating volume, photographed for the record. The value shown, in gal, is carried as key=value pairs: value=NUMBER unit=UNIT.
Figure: value=2896351.0 unit=gal
